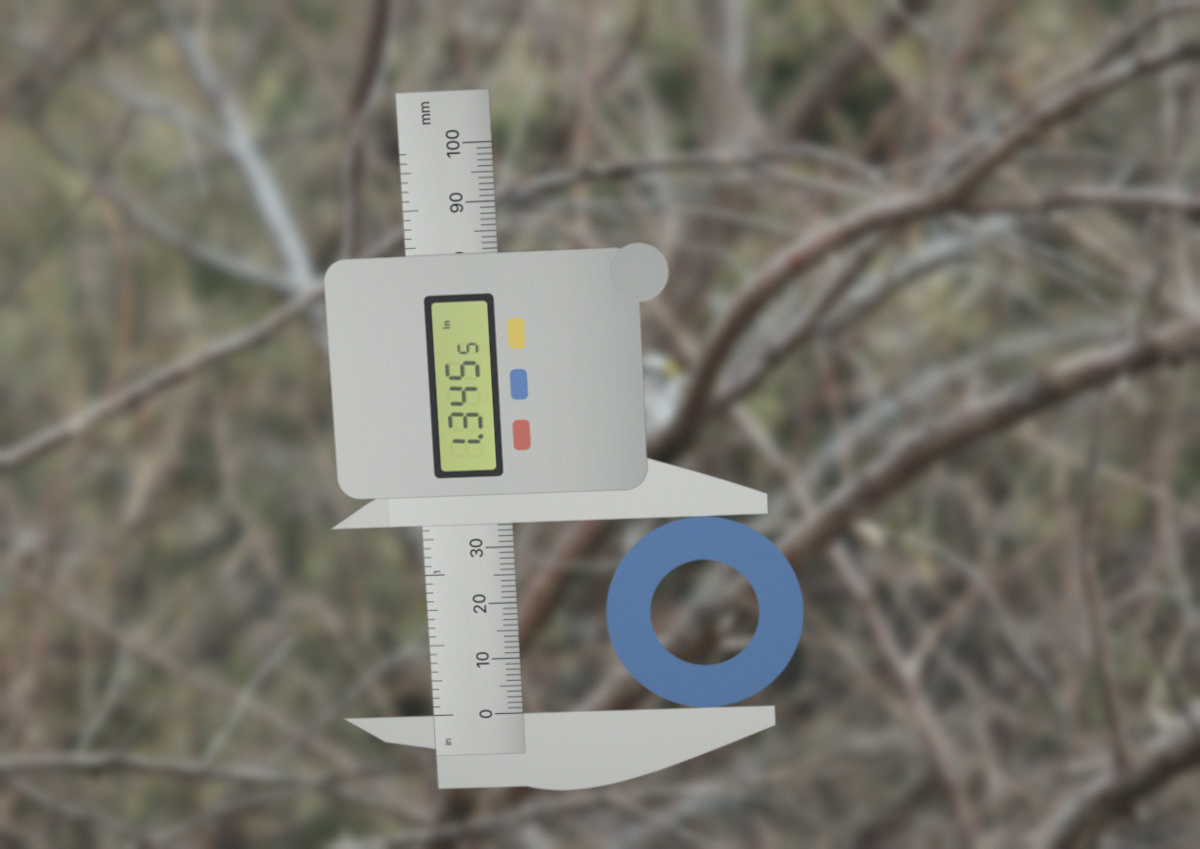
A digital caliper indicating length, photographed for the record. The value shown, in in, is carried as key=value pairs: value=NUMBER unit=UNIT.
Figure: value=1.3455 unit=in
